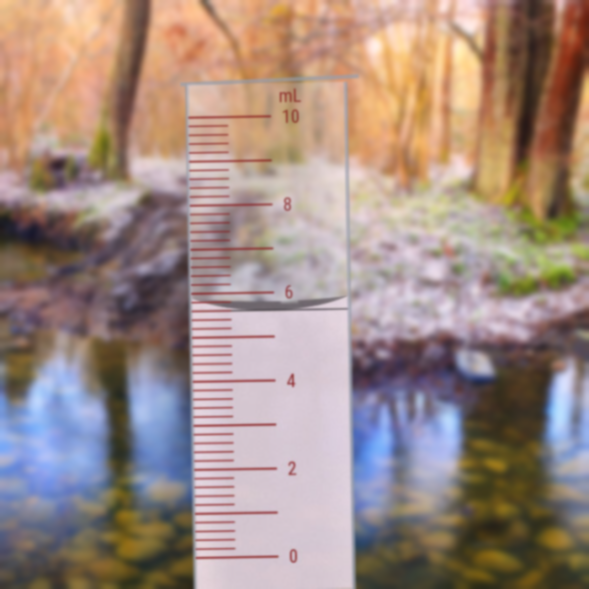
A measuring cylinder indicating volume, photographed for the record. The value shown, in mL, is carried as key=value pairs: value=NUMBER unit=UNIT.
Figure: value=5.6 unit=mL
